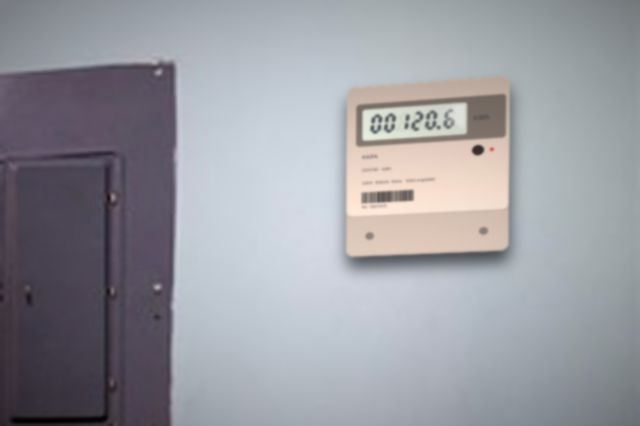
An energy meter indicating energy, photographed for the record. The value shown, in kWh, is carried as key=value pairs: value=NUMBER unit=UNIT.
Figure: value=120.6 unit=kWh
